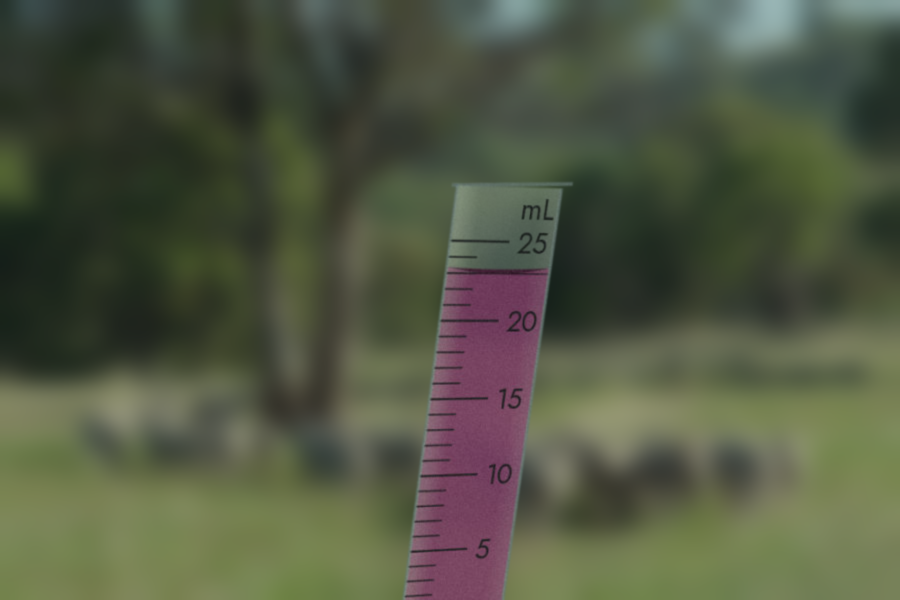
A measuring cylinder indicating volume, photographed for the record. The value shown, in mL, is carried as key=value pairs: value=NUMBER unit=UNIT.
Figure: value=23 unit=mL
